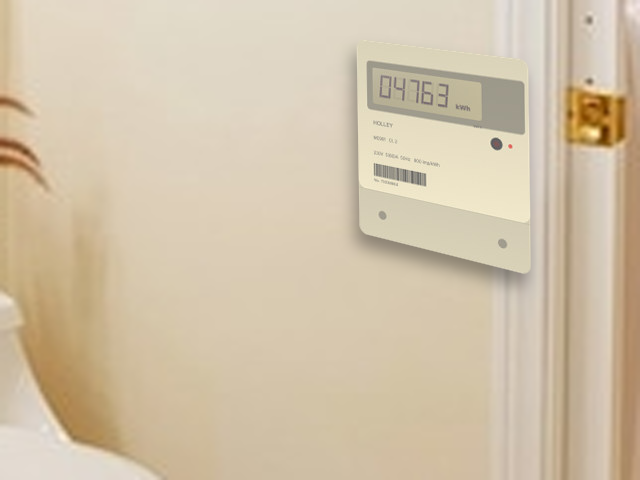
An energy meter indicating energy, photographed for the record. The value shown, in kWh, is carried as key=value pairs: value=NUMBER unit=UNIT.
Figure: value=4763 unit=kWh
